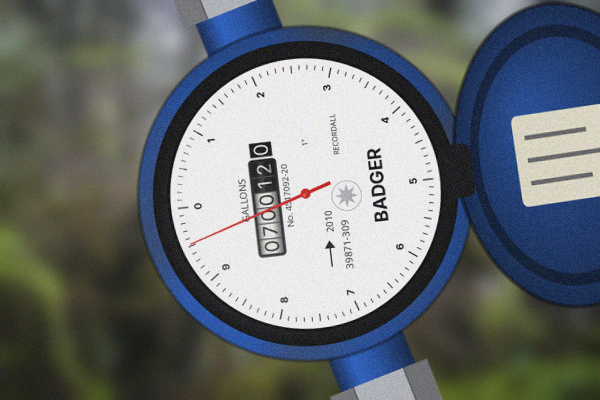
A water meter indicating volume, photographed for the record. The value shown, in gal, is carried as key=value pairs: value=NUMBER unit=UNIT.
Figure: value=700119.5 unit=gal
